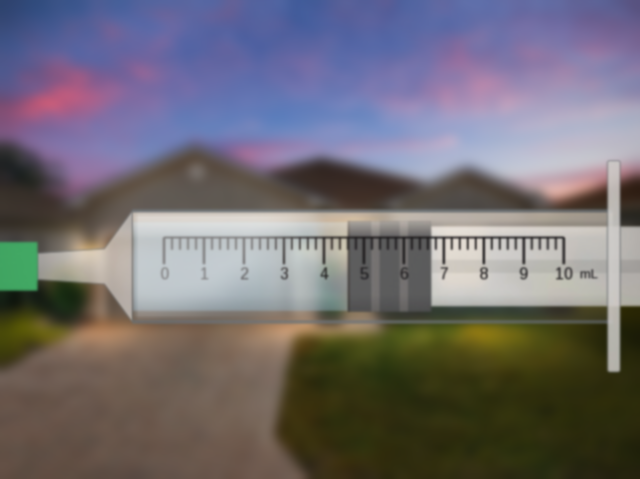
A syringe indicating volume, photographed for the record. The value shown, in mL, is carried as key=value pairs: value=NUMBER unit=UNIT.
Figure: value=4.6 unit=mL
